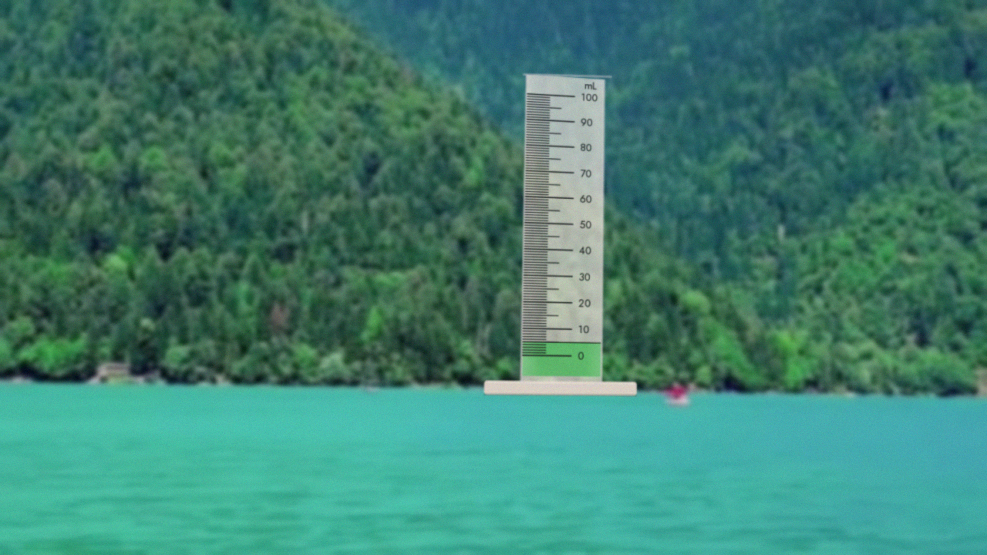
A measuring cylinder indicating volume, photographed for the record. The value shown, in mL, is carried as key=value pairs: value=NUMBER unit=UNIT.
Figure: value=5 unit=mL
